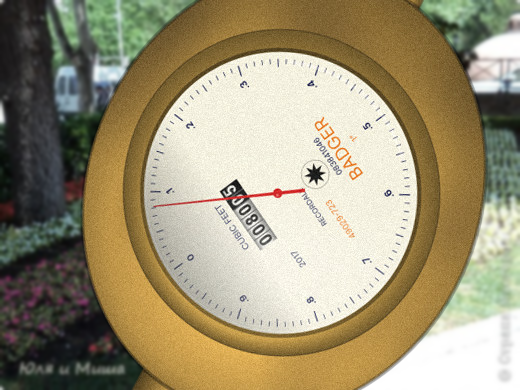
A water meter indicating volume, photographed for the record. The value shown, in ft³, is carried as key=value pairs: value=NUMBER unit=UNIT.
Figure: value=8005.08 unit=ft³
